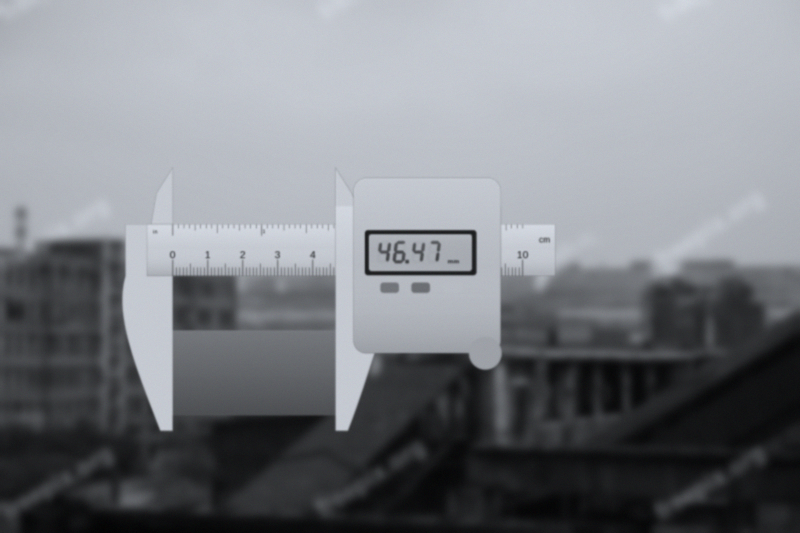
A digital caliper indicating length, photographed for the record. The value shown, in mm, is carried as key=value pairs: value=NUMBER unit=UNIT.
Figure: value=46.47 unit=mm
